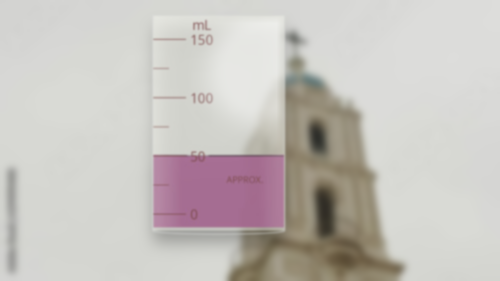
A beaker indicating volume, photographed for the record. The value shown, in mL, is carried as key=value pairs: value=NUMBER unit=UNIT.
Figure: value=50 unit=mL
